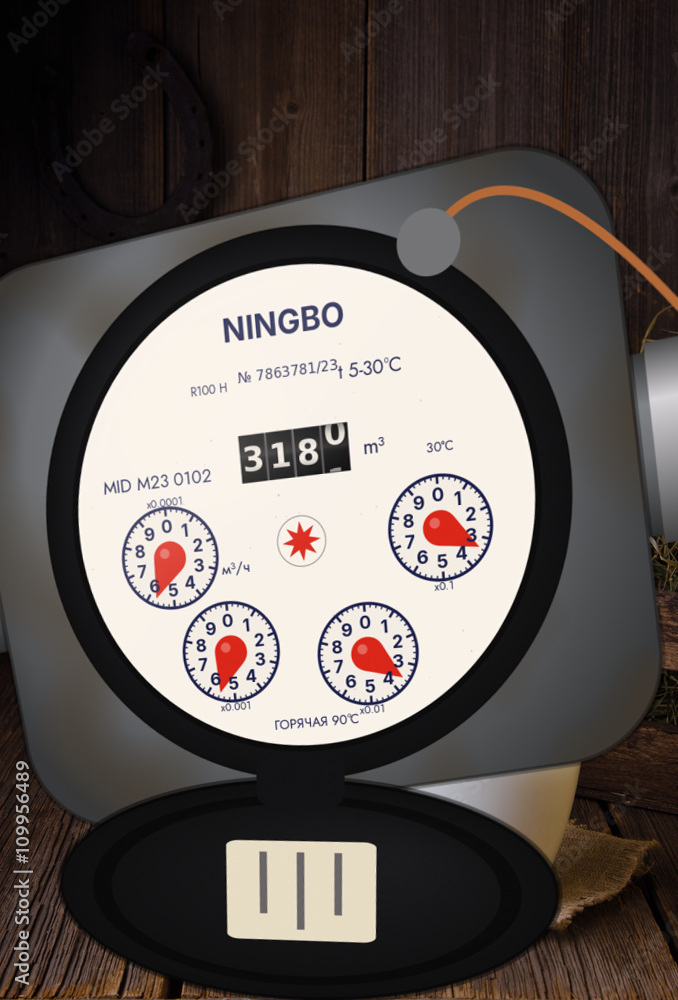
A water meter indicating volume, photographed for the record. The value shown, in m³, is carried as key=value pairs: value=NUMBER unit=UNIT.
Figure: value=3180.3355 unit=m³
